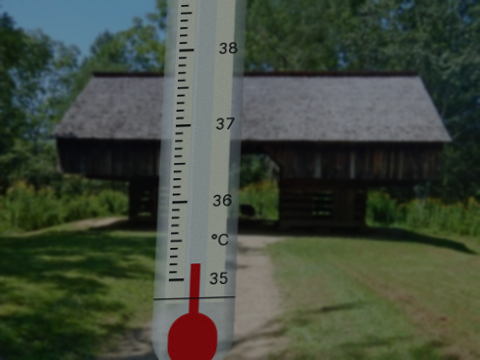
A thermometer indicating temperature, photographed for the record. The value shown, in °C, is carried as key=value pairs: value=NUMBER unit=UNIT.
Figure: value=35.2 unit=°C
